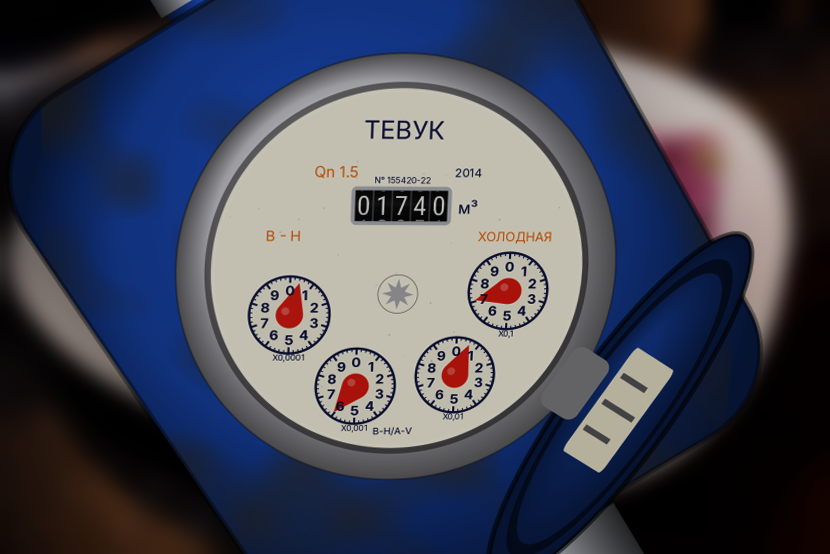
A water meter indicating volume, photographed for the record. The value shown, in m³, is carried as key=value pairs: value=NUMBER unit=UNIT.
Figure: value=1740.7060 unit=m³
